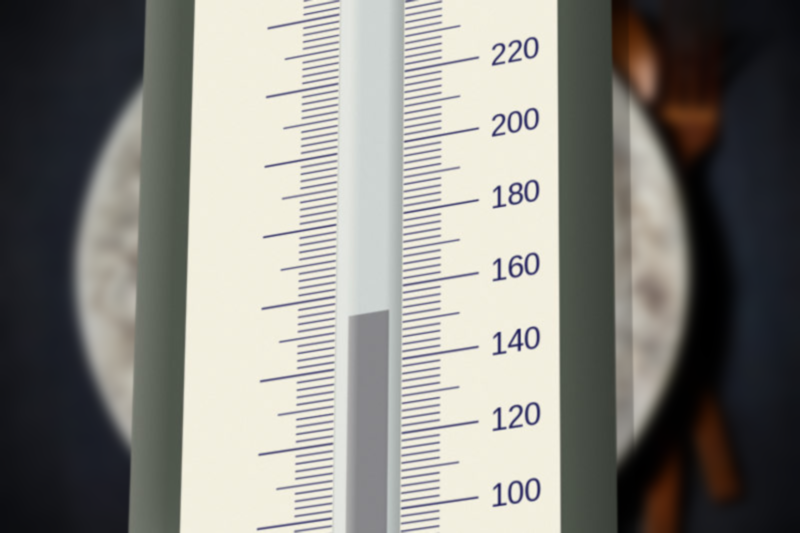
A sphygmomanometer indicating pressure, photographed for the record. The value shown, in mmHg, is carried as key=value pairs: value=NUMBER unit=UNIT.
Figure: value=154 unit=mmHg
